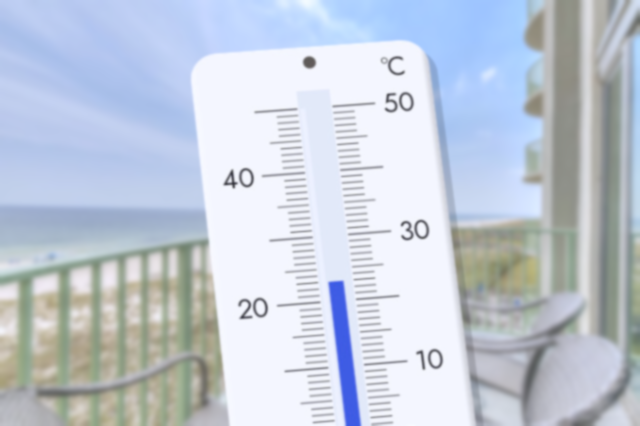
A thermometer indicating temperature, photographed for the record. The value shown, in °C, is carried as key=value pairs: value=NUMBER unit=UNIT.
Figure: value=23 unit=°C
